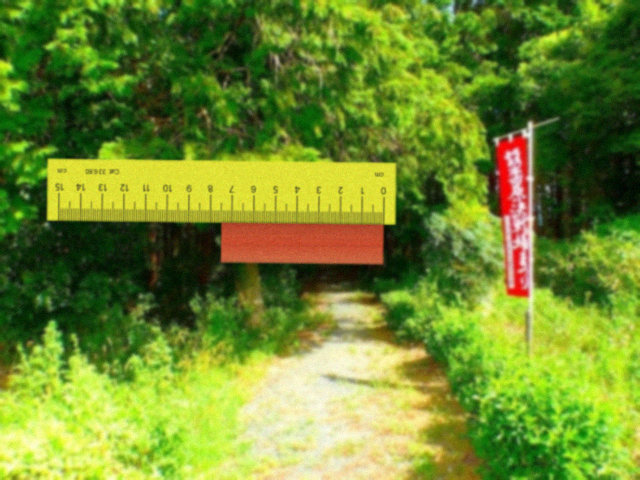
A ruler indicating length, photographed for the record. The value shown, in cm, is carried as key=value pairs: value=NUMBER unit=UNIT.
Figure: value=7.5 unit=cm
